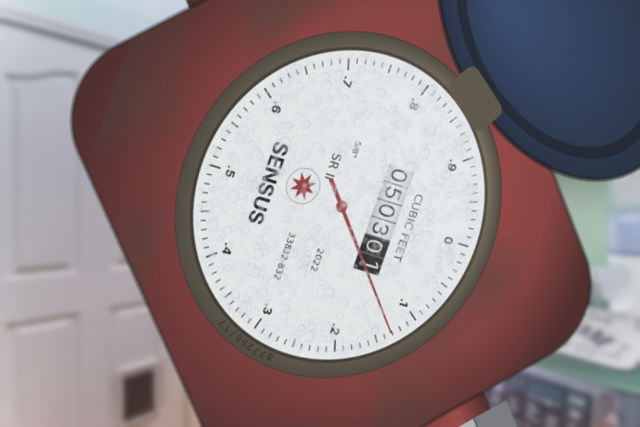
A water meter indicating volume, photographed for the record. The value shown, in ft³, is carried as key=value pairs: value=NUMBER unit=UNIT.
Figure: value=50301.13 unit=ft³
